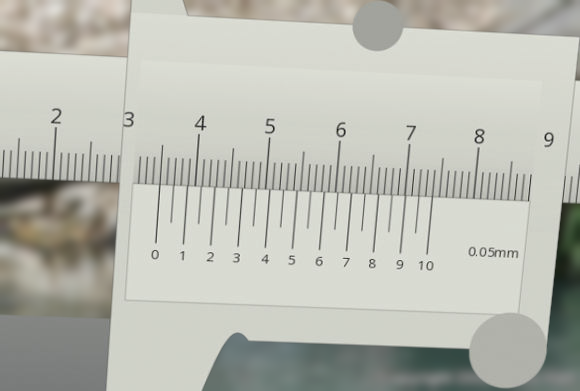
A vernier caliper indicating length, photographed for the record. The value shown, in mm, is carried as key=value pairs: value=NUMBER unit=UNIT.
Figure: value=35.0 unit=mm
